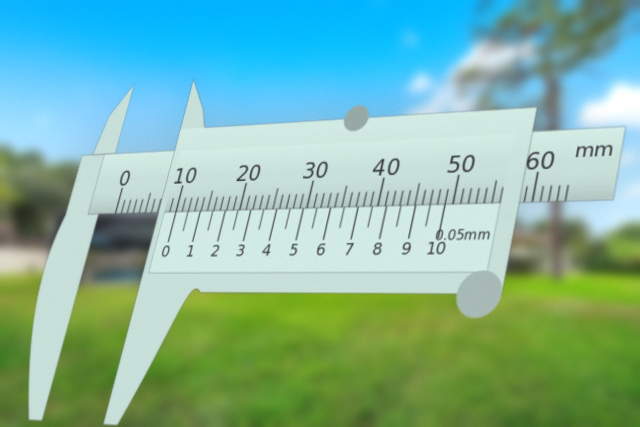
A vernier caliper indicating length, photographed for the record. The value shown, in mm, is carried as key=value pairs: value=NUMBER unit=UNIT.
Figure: value=10.0 unit=mm
